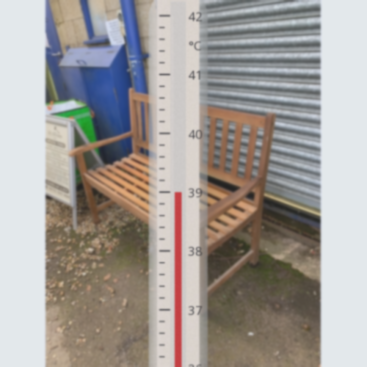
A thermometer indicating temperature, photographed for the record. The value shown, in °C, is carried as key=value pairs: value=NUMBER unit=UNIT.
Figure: value=39 unit=°C
